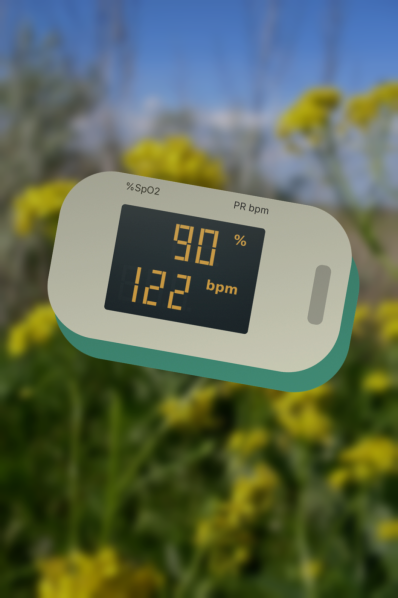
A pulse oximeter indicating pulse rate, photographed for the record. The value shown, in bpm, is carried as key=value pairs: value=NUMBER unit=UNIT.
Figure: value=122 unit=bpm
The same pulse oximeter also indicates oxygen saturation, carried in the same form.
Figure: value=90 unit=%
